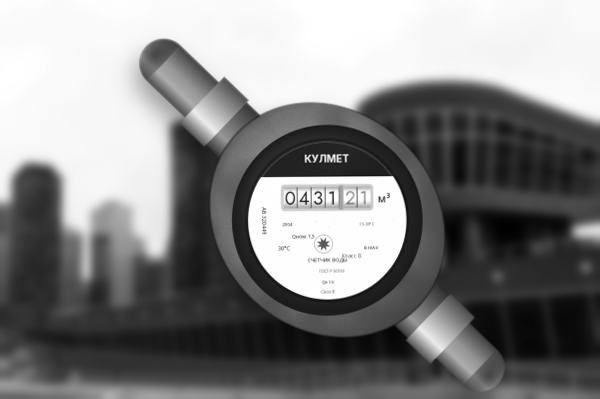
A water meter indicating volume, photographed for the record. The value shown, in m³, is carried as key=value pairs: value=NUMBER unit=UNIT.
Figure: value=431.21 unit=m³
